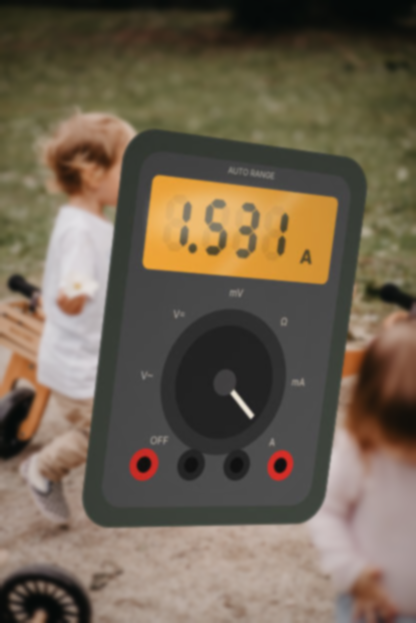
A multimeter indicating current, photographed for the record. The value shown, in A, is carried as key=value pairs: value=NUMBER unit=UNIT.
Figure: value=1.531 unit=A
